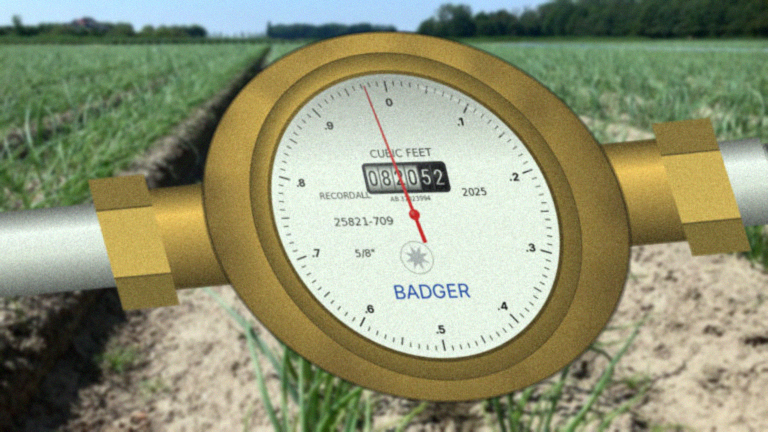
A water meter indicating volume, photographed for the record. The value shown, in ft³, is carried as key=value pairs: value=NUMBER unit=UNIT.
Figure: value=82051.97 unit=ft³
